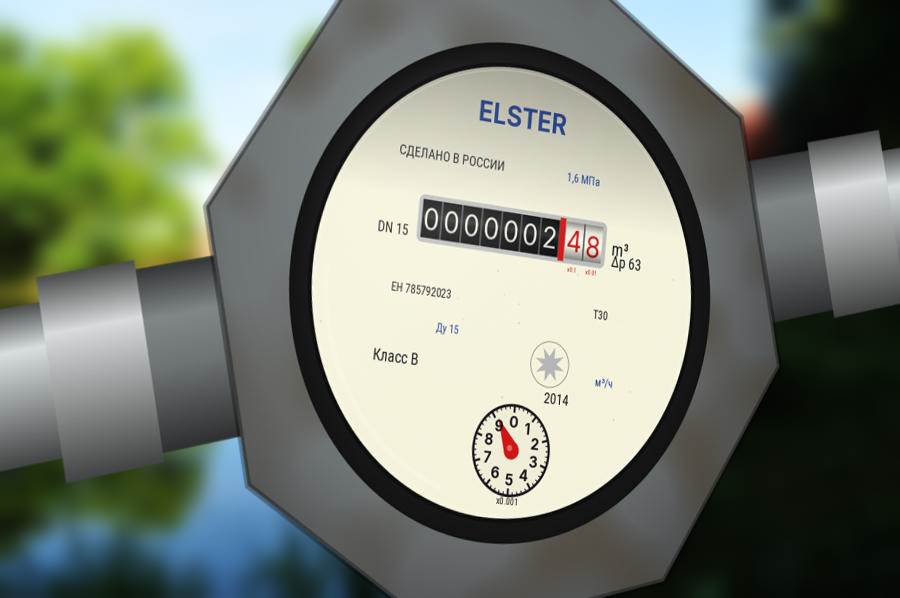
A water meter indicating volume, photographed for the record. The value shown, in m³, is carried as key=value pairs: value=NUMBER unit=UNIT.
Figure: value=2.479 unit=m³
